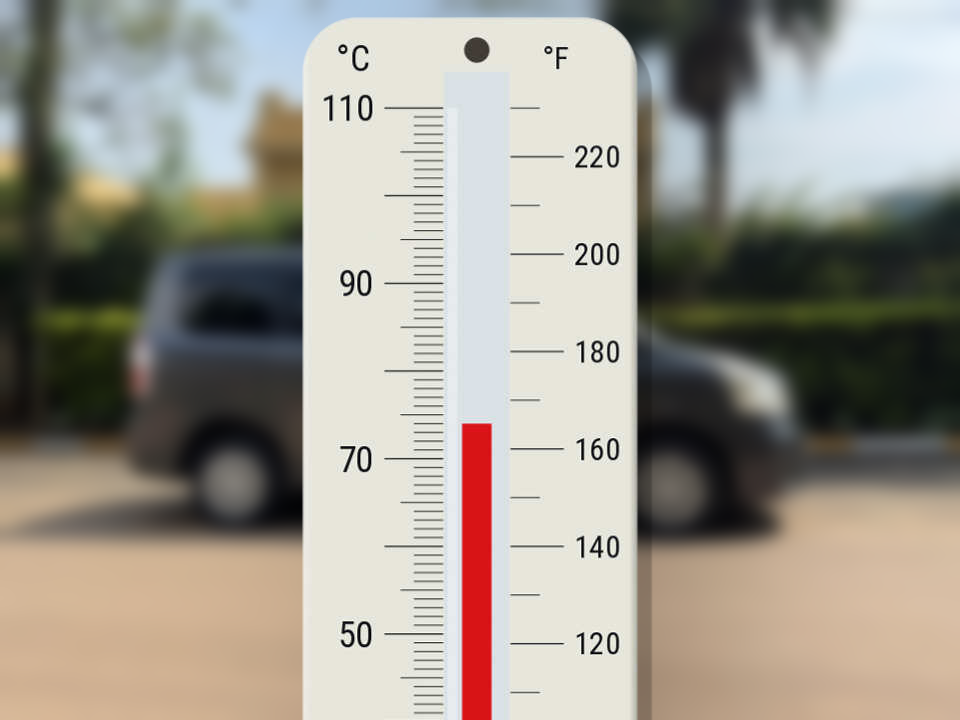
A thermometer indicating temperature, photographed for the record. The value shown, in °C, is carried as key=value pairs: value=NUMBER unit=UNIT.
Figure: value=74 unit=°C
